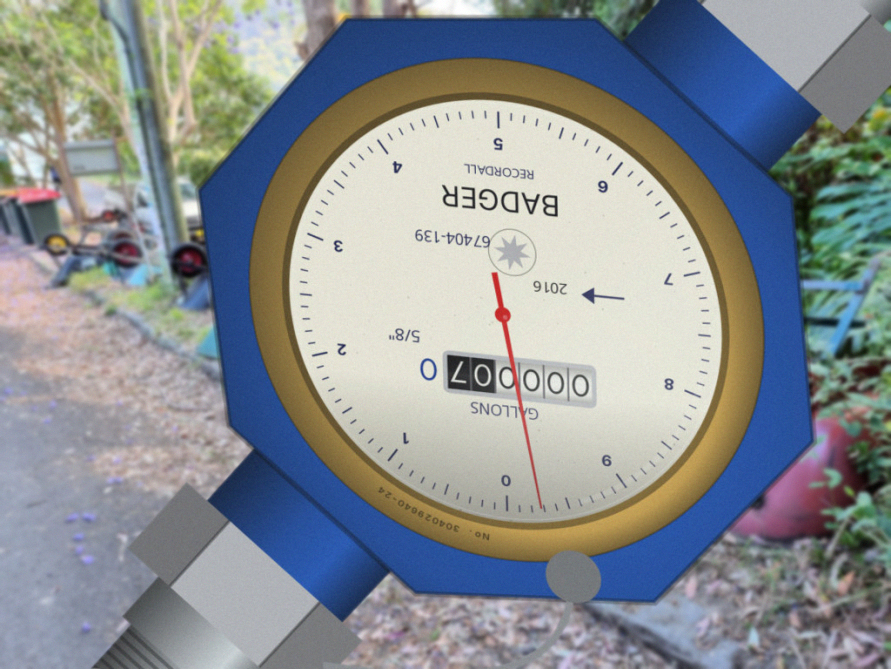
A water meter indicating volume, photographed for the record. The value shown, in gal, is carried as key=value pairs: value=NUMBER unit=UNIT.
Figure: value=69.7 unit=gal
